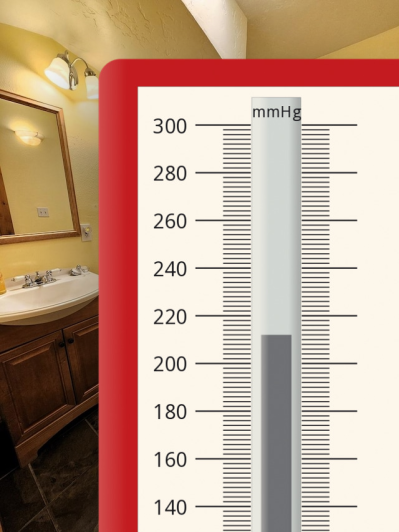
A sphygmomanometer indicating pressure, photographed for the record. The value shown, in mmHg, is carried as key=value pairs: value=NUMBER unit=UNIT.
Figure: value=212 unit=mmHg
